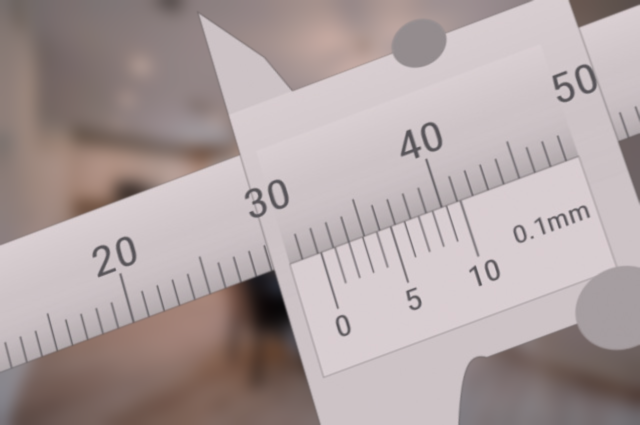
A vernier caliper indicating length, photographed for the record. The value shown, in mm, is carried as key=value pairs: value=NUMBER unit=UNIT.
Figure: value=32.2 unit=mm
